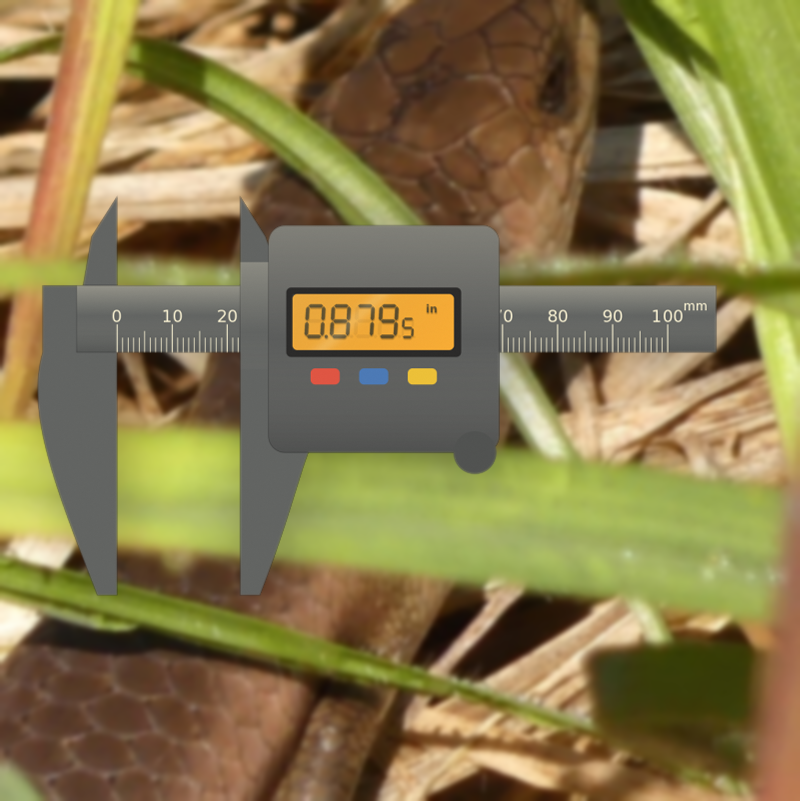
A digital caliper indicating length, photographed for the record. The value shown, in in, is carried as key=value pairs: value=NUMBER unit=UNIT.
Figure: value=0.8795 unit=in
